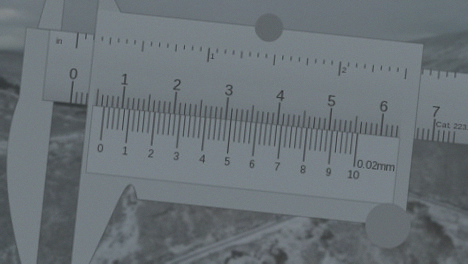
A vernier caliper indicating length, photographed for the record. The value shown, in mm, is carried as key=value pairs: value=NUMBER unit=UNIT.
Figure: value=6.5 unit=mm
